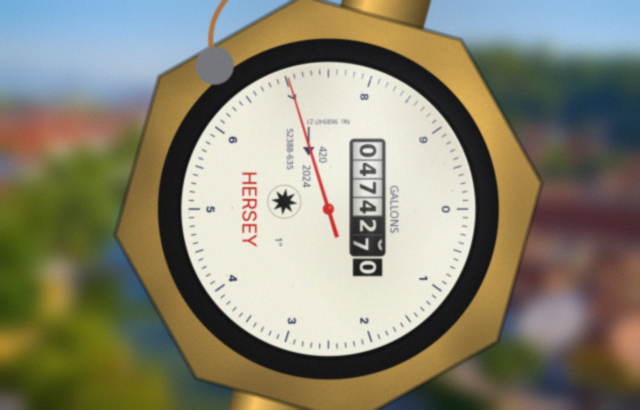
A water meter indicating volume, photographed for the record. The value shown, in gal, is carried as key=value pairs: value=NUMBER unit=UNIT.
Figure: value=474267.0 unit=gal
